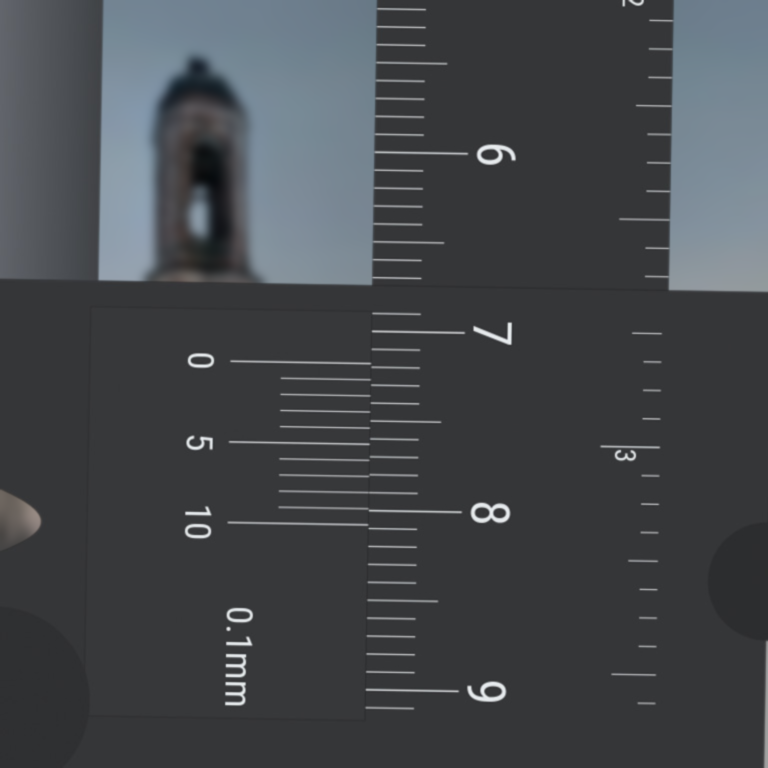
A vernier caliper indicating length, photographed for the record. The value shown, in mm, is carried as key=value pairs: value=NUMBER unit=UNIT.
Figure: value=71.8 unit=mm
